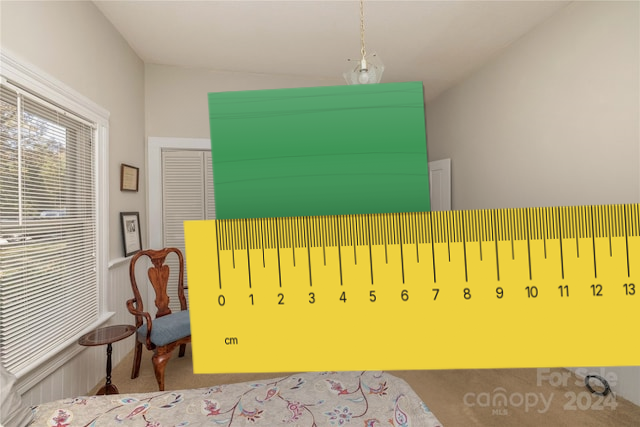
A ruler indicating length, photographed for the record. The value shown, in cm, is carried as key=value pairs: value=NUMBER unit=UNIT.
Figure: value=7 unit=cm
